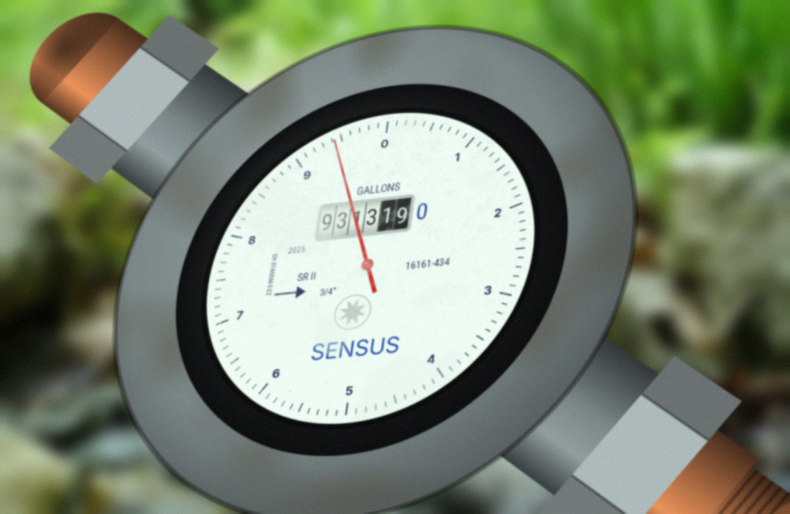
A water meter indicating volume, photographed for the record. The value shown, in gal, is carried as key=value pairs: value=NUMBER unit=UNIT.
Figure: value=9313189.4 unit=gal
